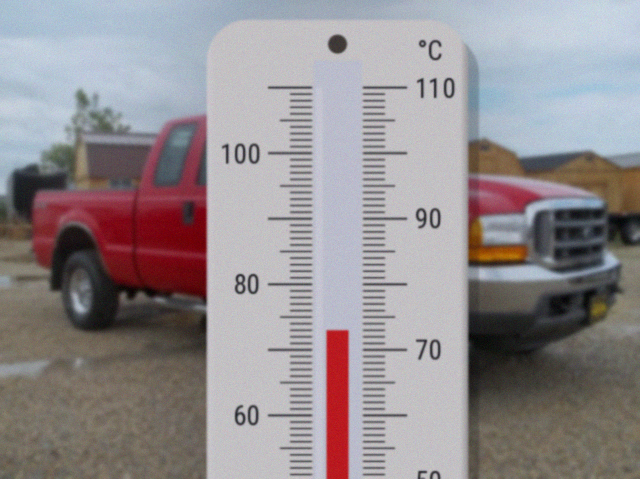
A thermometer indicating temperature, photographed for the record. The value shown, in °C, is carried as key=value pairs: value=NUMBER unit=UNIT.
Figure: value=73 unit=°C
